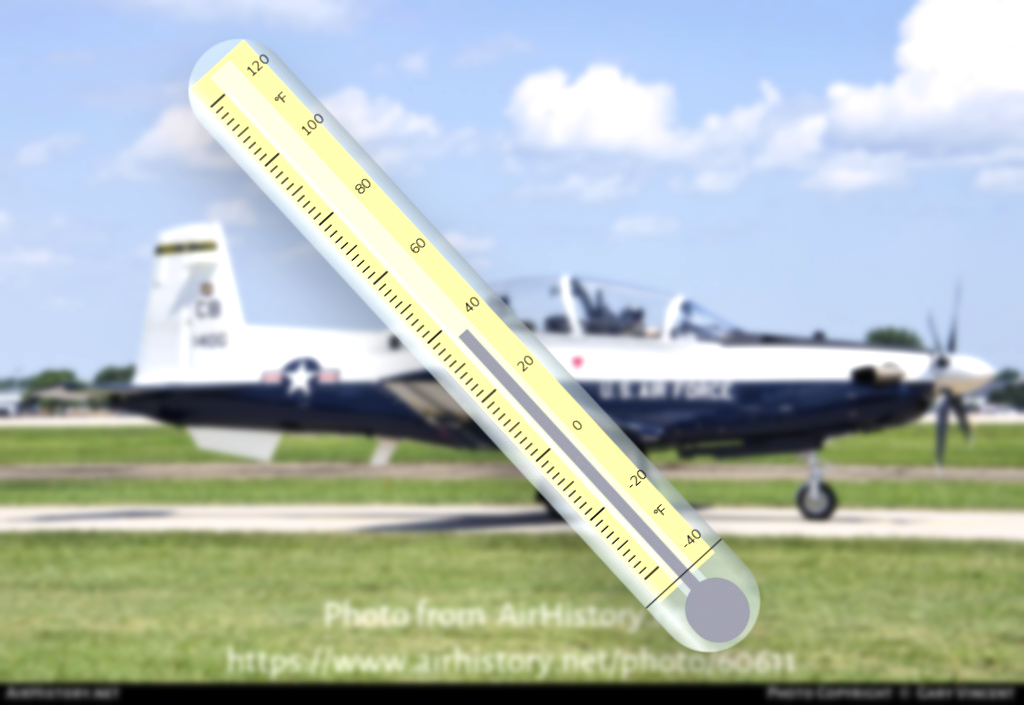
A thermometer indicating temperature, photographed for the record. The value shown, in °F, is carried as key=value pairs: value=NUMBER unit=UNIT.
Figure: value=36 unit=°F
